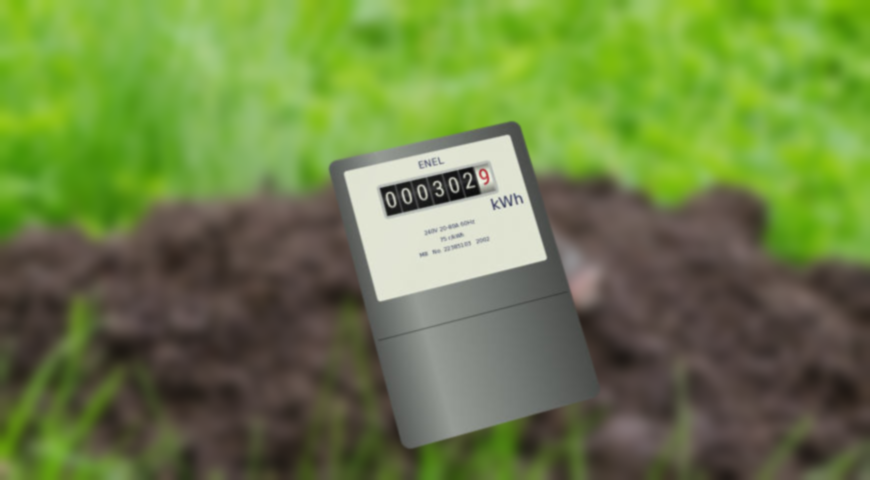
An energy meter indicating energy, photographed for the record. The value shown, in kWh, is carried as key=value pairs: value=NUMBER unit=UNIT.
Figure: value=302.9 unit=kWh
